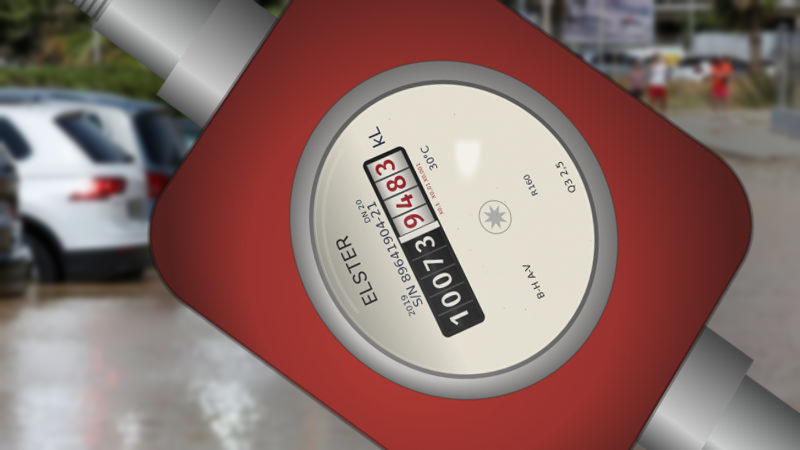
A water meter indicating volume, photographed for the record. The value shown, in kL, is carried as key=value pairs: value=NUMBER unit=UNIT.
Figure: value=10073.9483 unit=kL
